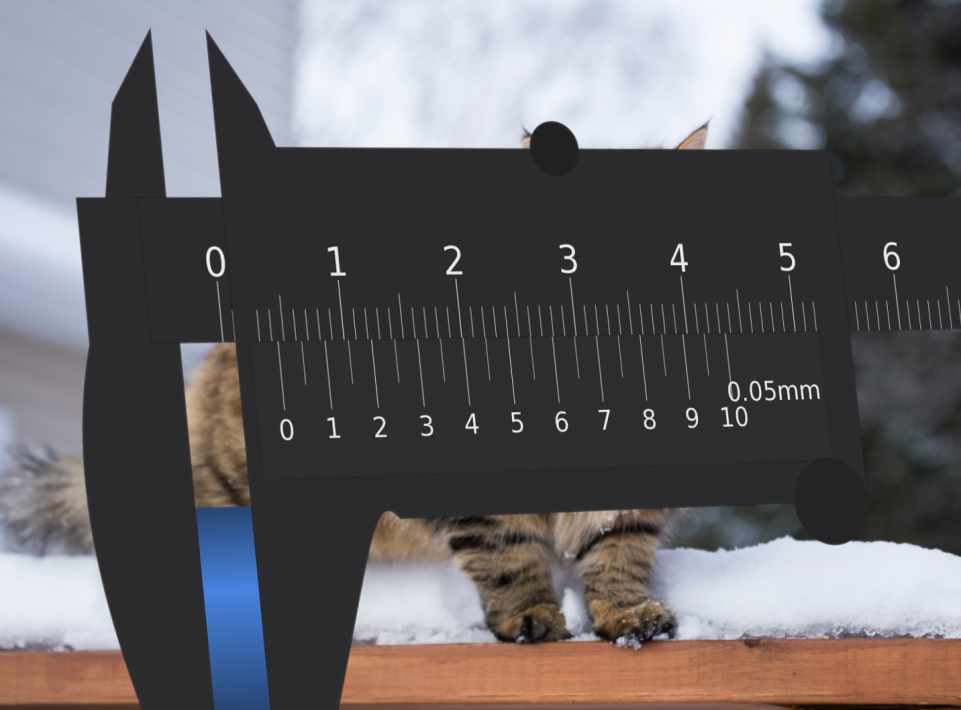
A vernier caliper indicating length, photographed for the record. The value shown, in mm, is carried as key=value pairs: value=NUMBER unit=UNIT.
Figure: value=4.5 unit=mm
